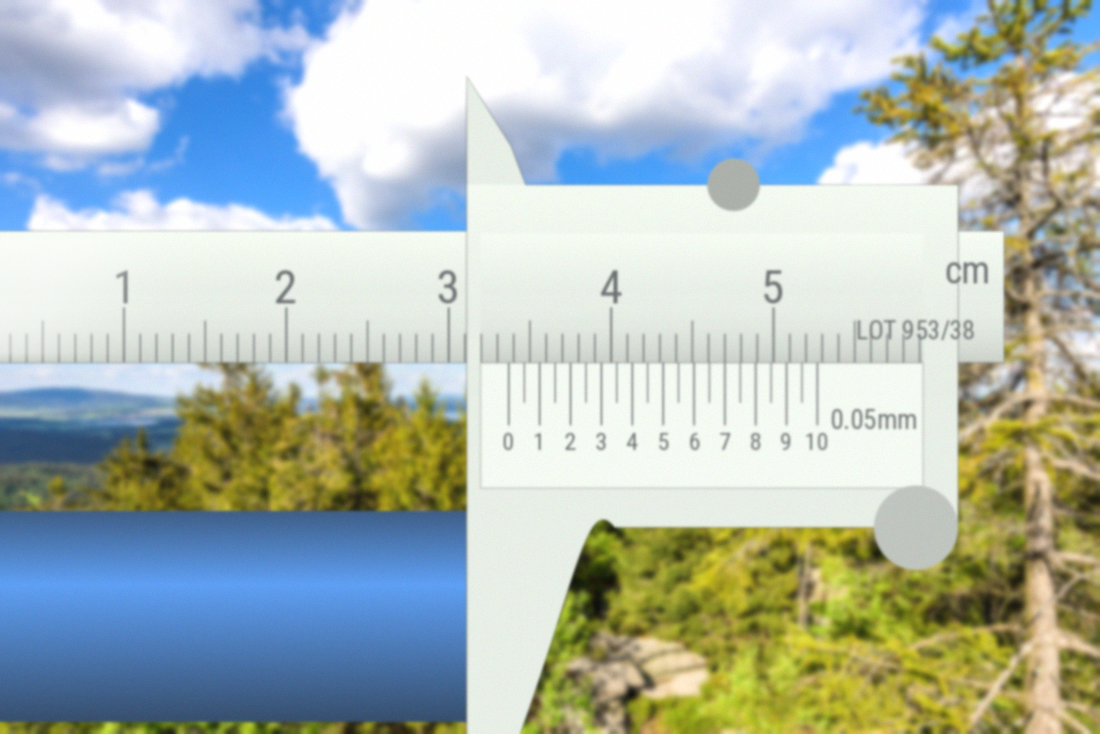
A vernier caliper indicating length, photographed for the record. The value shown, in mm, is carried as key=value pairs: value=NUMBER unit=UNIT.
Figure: value=33.7 unit=mm
